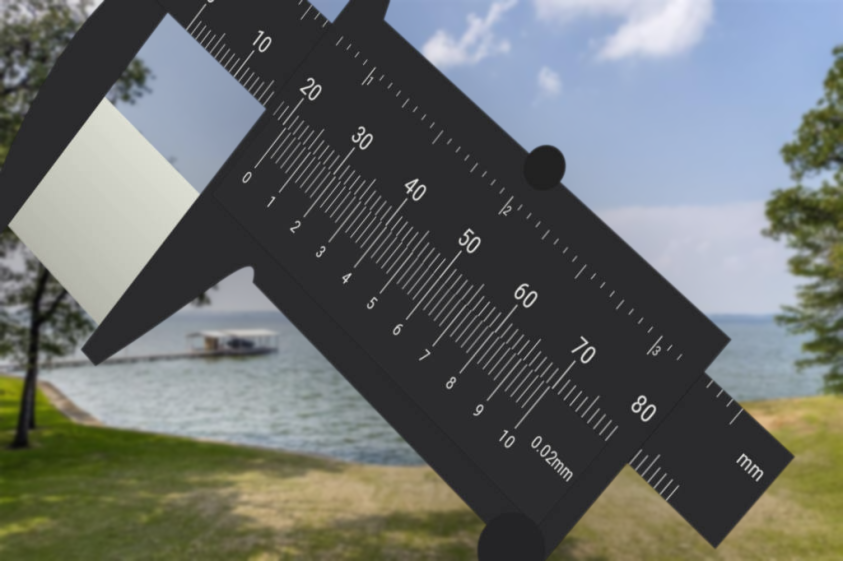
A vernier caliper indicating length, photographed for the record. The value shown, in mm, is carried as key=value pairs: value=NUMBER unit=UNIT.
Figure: value=20.6 unit=mm
